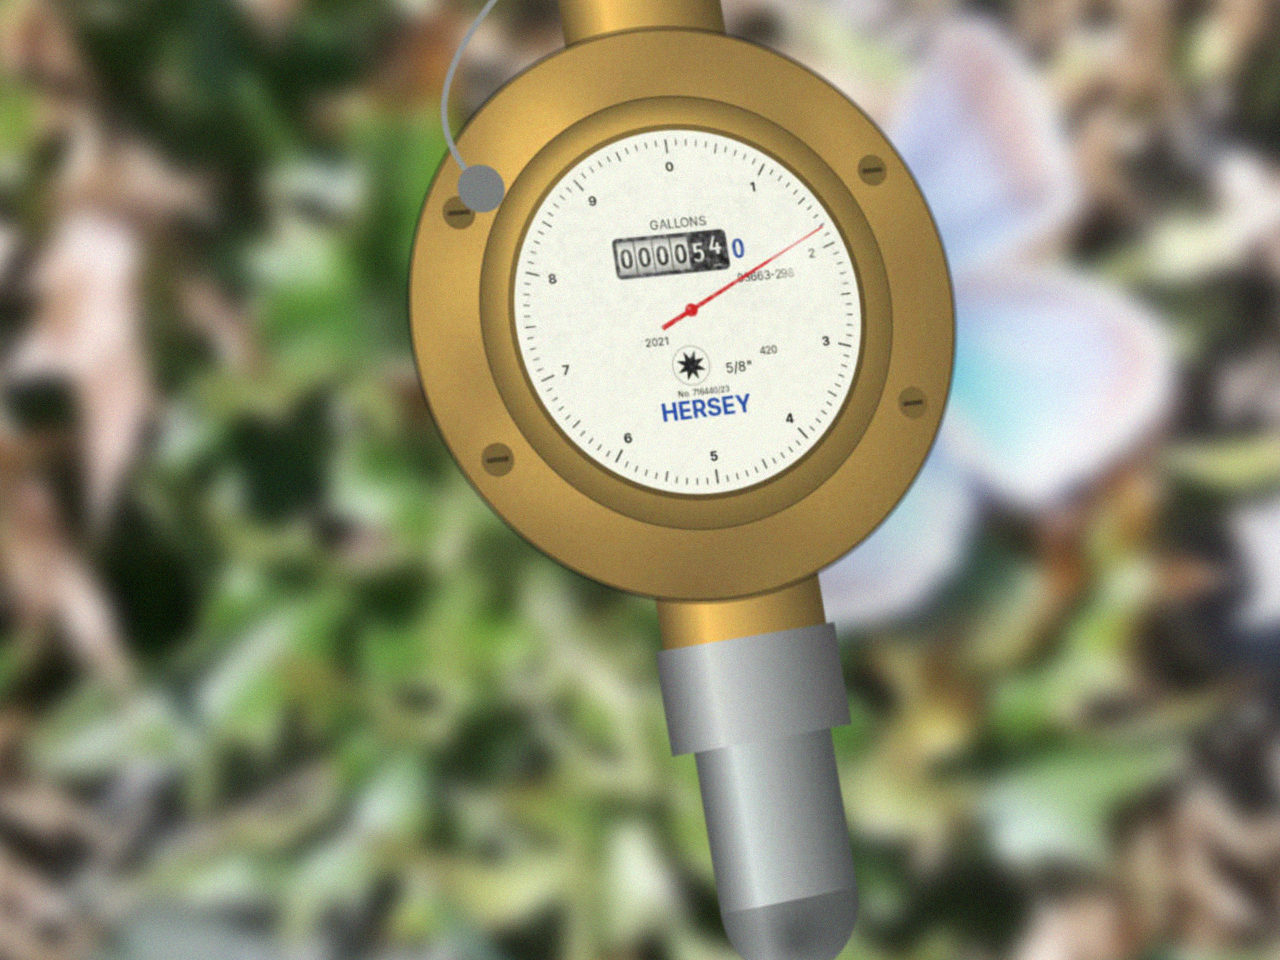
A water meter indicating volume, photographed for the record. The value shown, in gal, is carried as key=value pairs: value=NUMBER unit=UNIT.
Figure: value=541.8 unit=gal
